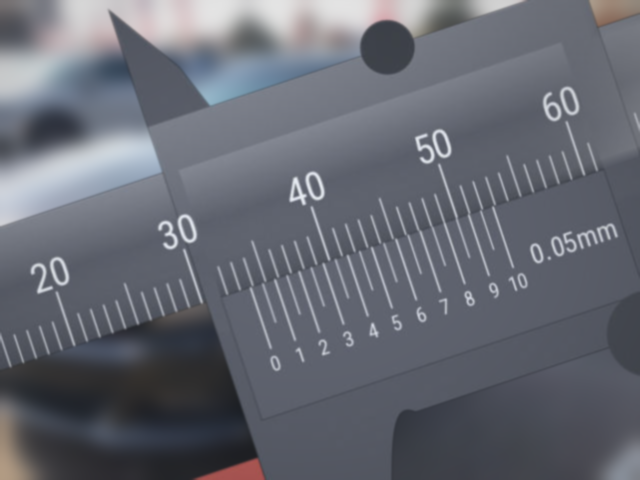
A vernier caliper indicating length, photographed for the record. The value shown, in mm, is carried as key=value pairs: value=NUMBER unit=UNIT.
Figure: value=33.8 unit=mm
